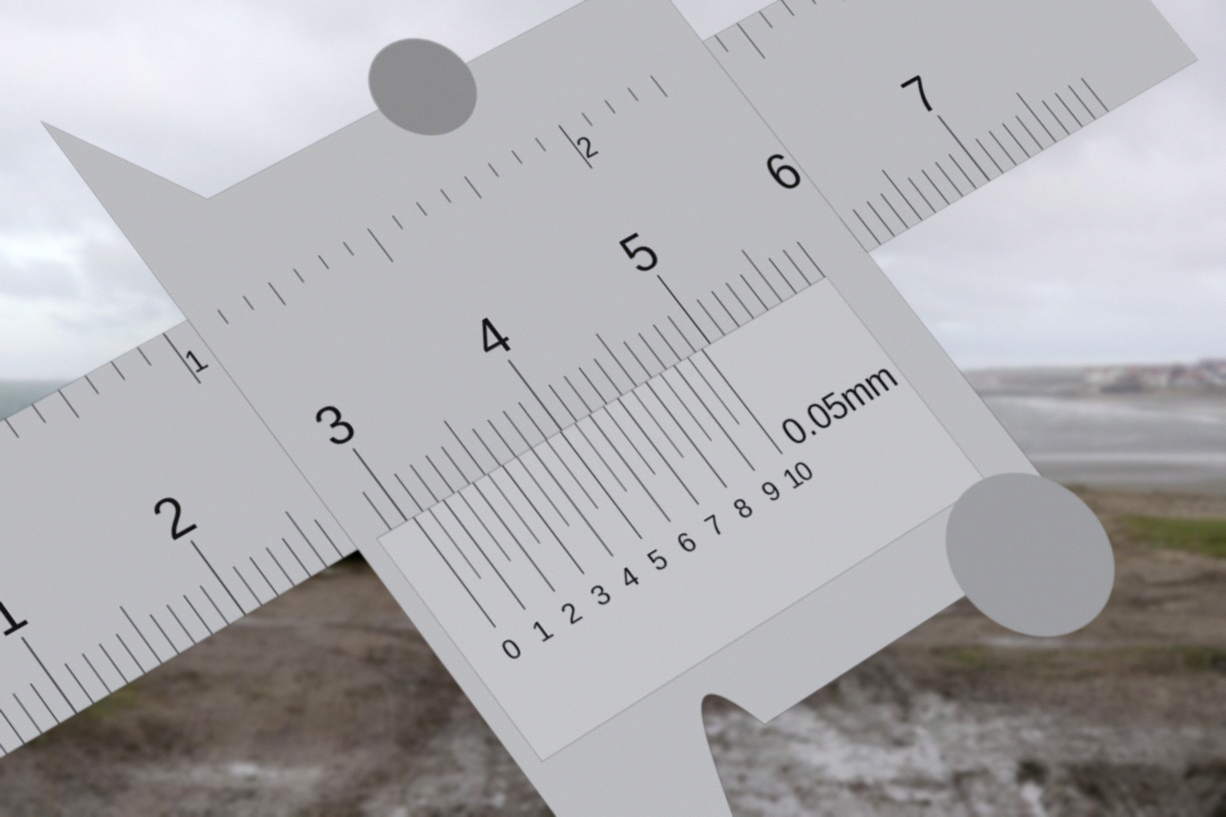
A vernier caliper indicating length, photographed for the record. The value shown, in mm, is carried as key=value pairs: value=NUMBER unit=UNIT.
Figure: value=30.4 unit=mm
